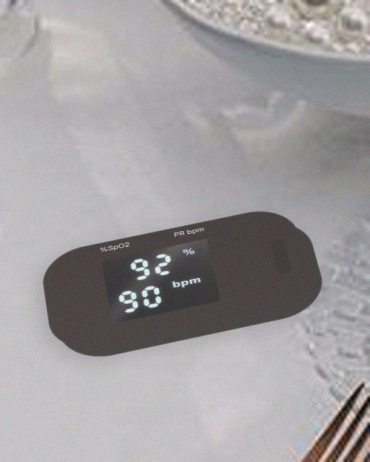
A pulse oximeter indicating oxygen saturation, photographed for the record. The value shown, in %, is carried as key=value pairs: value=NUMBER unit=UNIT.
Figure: value=92 unit=%
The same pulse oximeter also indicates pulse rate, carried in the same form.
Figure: value=90 unit=bpm
